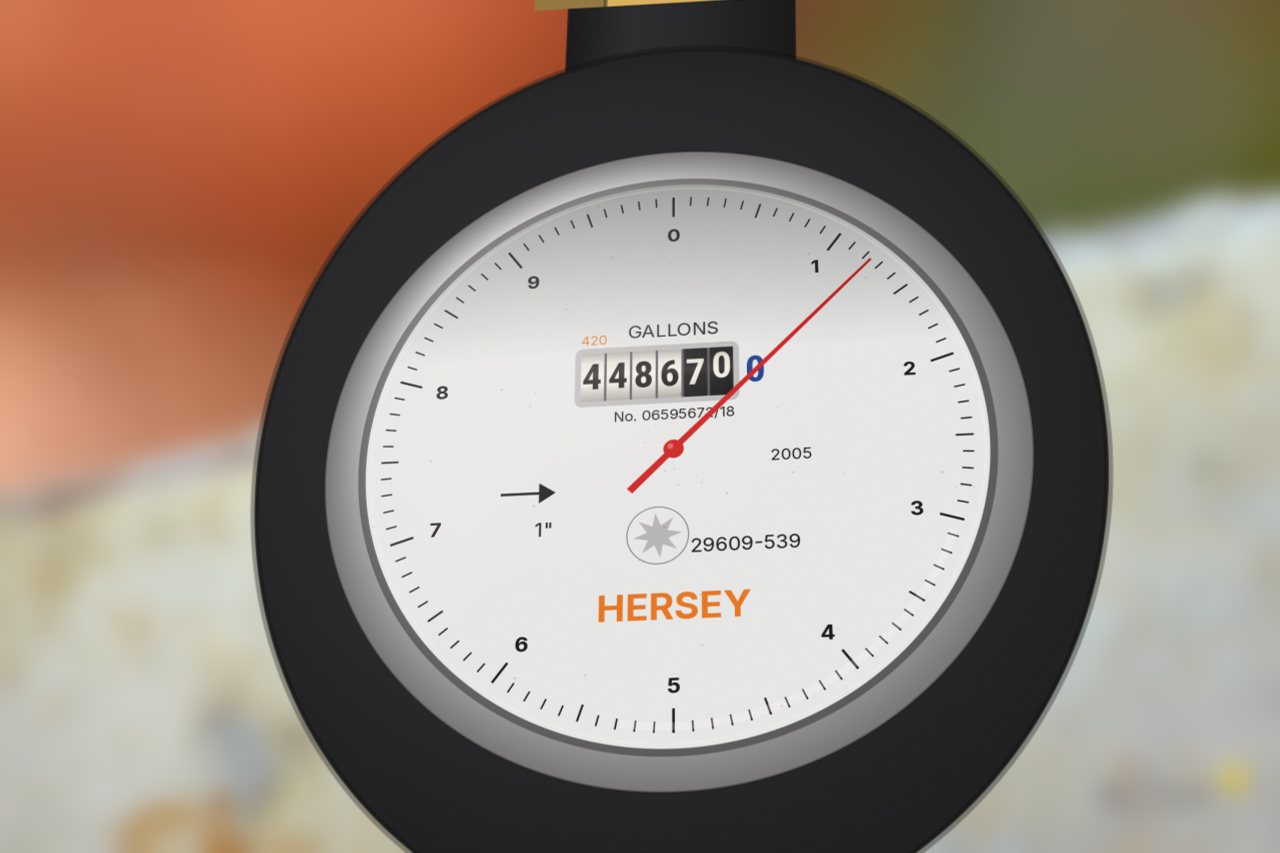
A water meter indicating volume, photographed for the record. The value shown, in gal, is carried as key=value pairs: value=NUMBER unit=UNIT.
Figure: value=4486701.2 unit=gal
